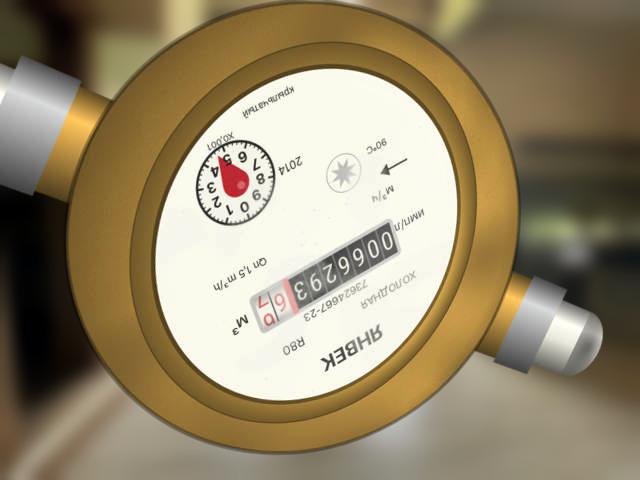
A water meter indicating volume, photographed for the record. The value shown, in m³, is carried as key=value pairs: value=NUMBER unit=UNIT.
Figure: value=66293.664 unit=m³
